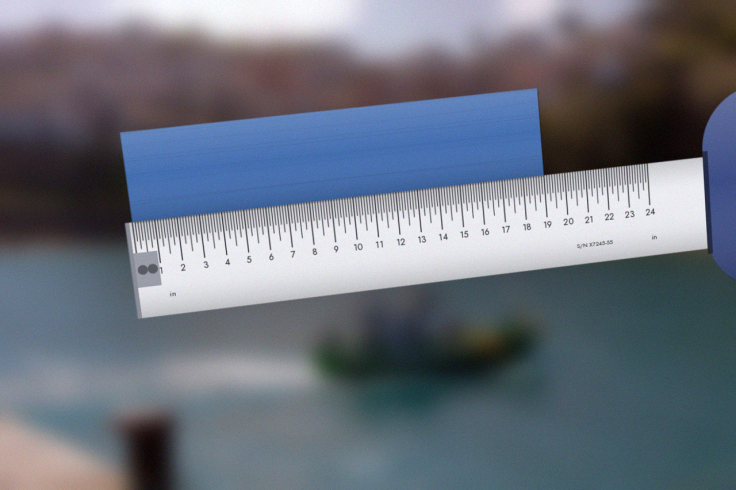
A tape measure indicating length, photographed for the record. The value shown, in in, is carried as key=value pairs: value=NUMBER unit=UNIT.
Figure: value=19 unit=in
